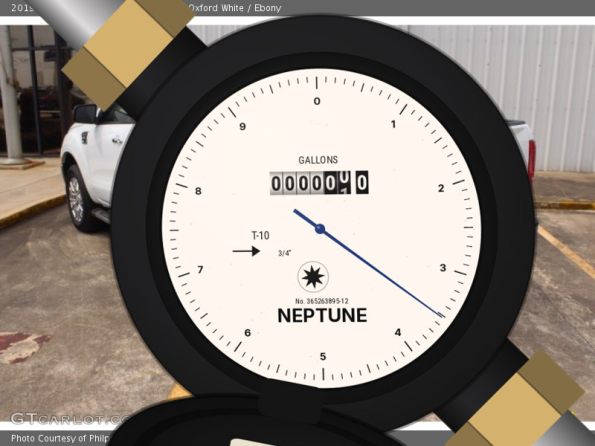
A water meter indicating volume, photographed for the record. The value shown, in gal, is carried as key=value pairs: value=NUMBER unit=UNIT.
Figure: value=3.5 unit=gal
